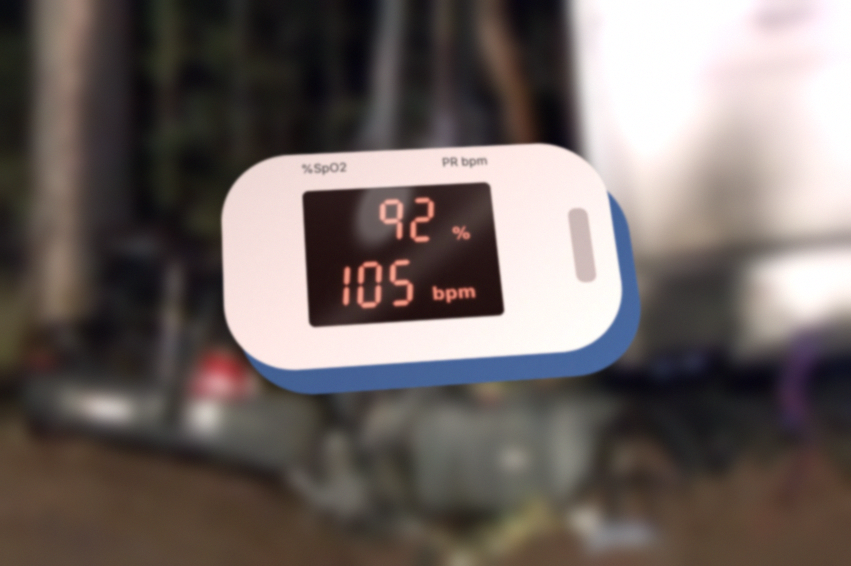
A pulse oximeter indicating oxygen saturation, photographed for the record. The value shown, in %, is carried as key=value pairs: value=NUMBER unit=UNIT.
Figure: value=92 unit=%
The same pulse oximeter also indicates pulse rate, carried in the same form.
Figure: value=105 unit=bpm
